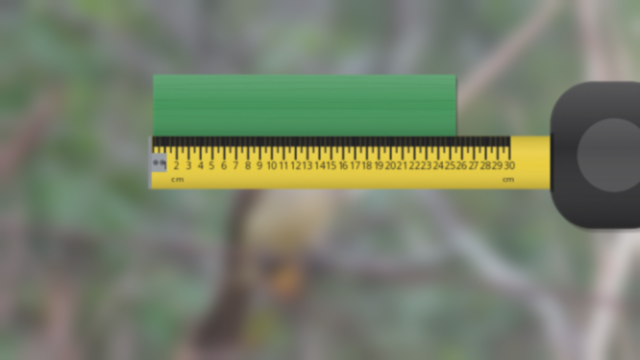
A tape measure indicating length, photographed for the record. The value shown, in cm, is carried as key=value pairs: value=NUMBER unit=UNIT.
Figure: value=25.5 unit=cm
